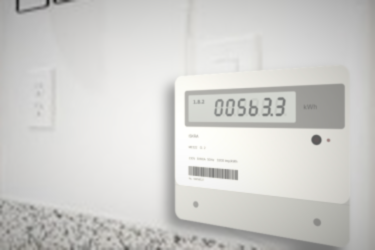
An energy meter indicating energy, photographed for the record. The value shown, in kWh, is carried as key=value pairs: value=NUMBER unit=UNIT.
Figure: value=563.3 unit=kWh
